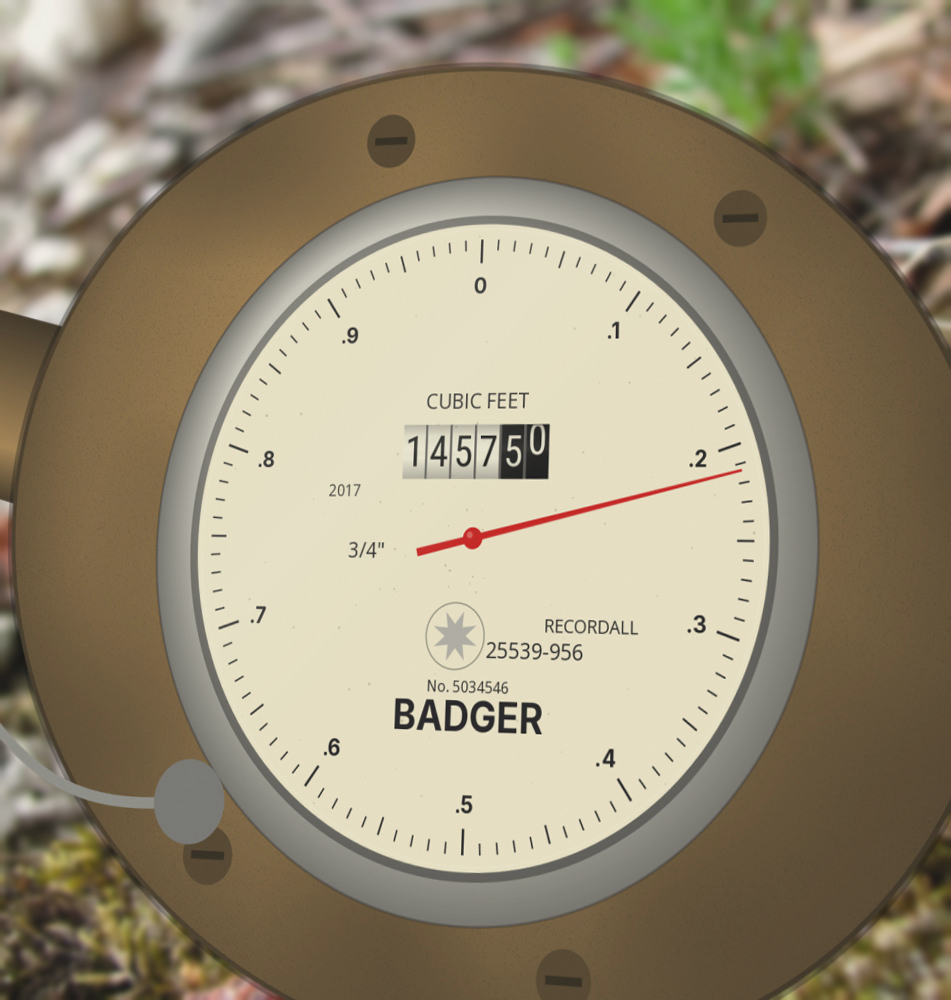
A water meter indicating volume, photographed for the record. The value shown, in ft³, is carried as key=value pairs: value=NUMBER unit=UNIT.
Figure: value=145750.21 unit=ft³
